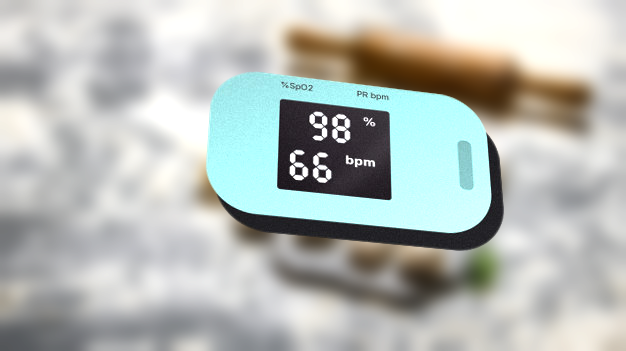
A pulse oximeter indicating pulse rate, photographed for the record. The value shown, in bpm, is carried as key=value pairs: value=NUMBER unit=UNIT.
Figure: value=66 unit=bpm
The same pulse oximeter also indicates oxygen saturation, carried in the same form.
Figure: value=98 unit=%
